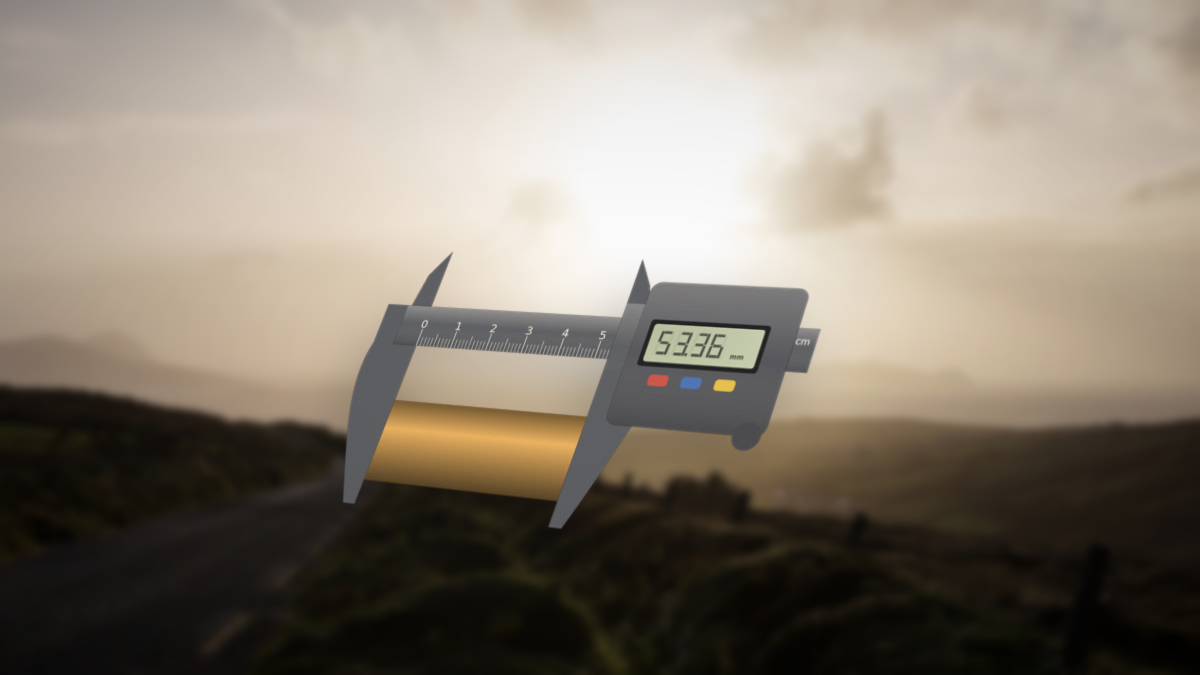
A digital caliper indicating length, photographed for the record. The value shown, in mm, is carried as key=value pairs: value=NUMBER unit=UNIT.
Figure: value=53.36 unit=mm
